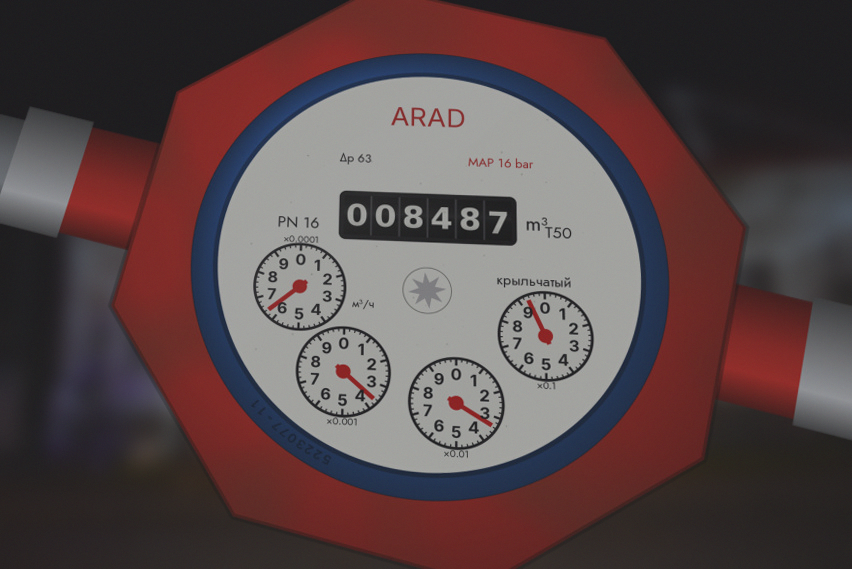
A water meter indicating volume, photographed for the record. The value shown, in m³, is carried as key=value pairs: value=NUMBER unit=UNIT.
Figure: value=8486.9336 unit=m³
